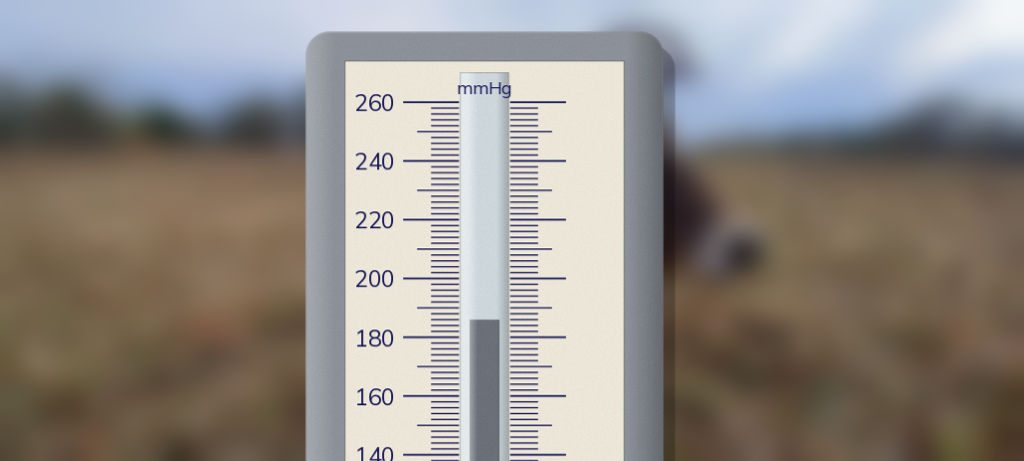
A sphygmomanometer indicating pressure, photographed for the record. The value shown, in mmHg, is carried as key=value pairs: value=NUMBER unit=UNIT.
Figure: value=186 unit=mmHg
